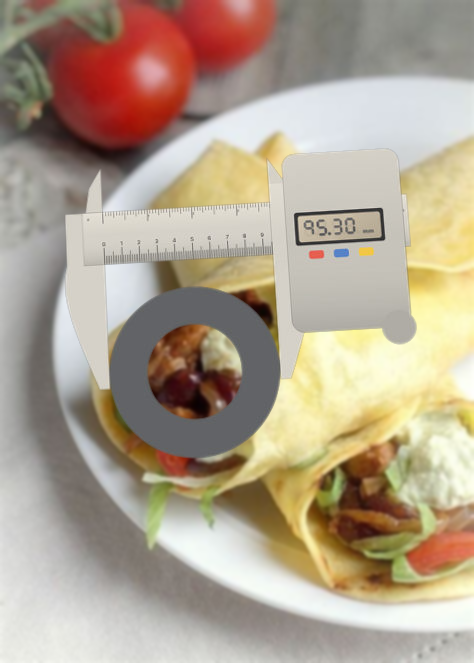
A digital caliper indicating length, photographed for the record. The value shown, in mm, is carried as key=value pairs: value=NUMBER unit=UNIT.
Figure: value=95.30 unit=mm
